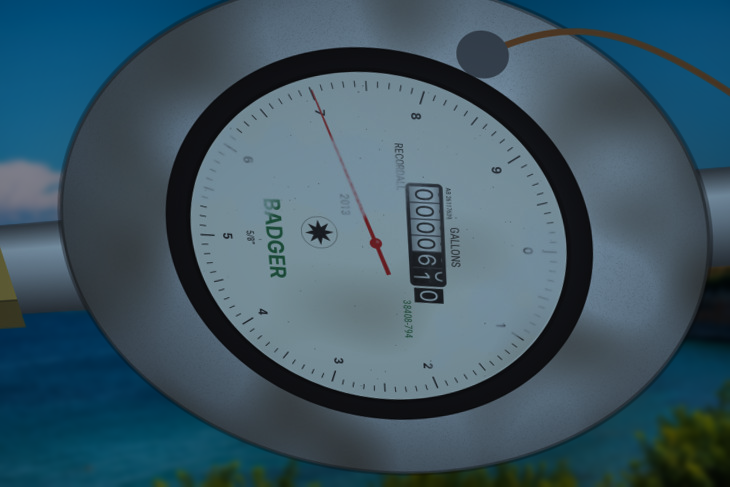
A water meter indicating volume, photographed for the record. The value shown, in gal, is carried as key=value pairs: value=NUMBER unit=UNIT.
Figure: value=607.0 unit=gal
